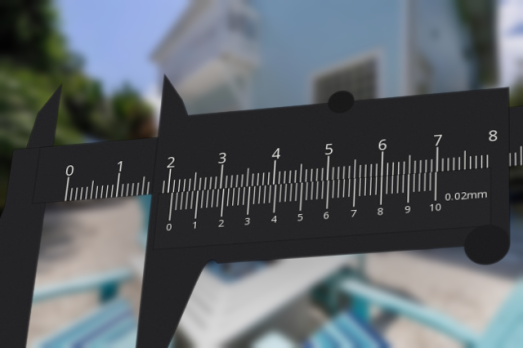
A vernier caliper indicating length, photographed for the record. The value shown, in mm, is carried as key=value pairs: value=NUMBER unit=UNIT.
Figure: value=20.8 unit=mm
